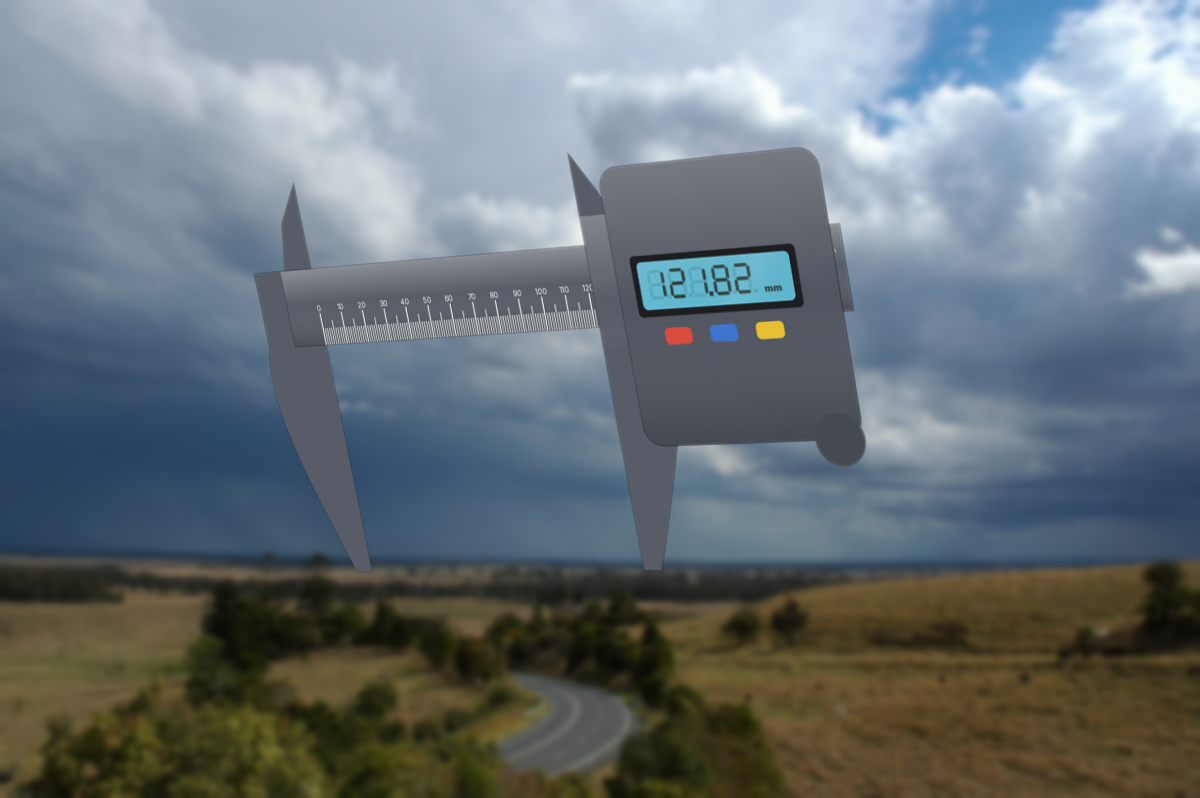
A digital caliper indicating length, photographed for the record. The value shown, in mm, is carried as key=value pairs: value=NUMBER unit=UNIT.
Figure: value=121.82 unit=mm
